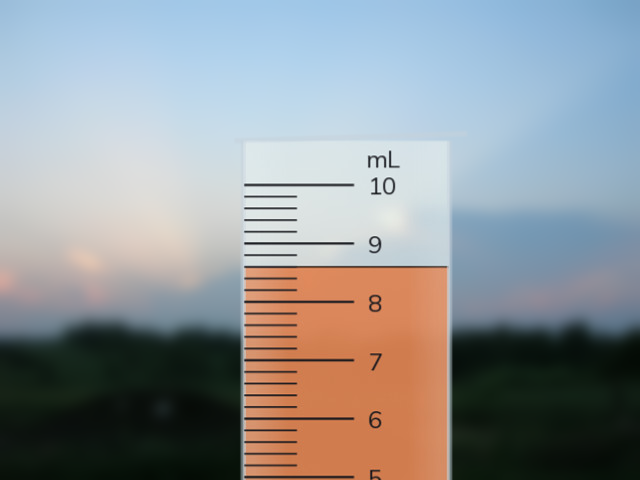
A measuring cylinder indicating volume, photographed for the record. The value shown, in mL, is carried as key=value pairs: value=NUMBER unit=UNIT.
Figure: value=8.6 unit=mL
